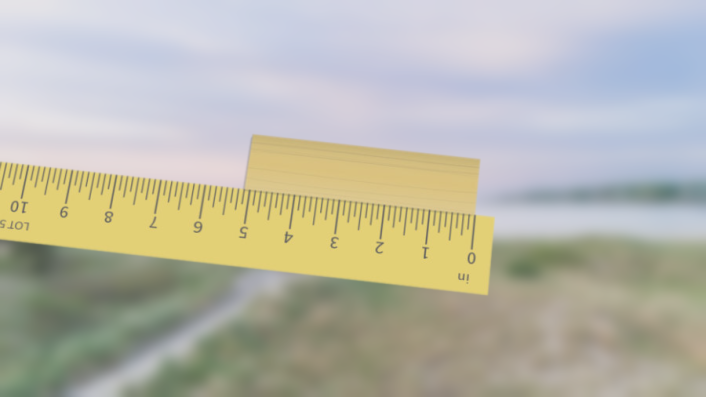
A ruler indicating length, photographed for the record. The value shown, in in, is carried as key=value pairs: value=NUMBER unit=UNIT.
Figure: value=5.125 unit=in
